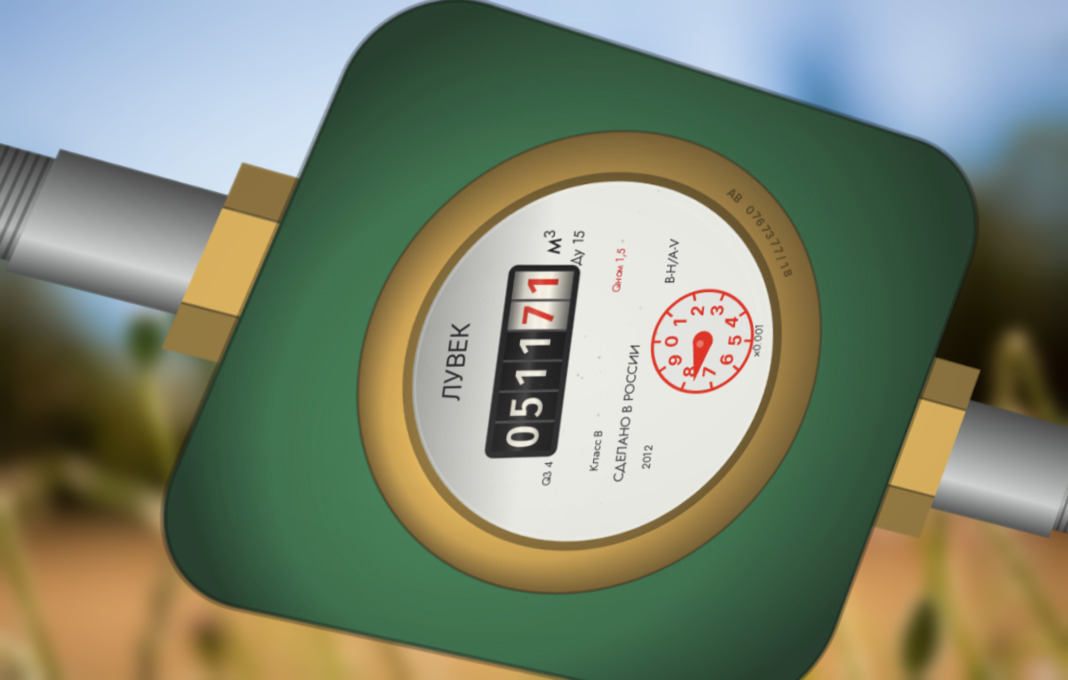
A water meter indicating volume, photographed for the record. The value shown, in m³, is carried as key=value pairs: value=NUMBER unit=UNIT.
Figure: value=511.717 unit=m³
